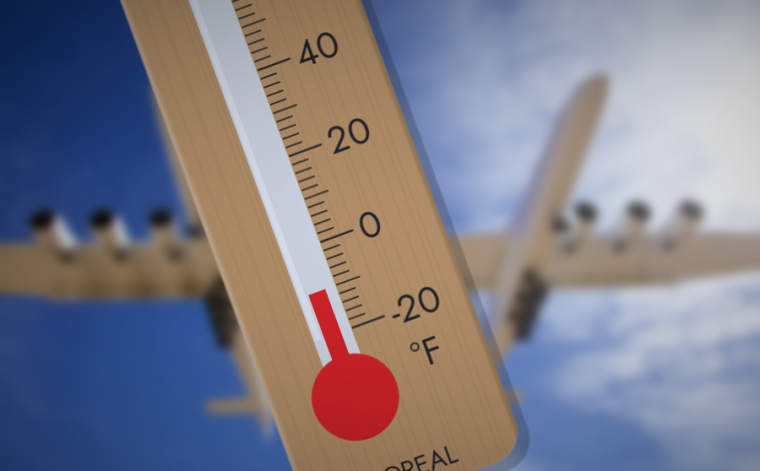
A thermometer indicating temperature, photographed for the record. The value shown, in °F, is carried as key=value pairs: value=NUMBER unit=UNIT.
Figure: value=-10 unit=°F
